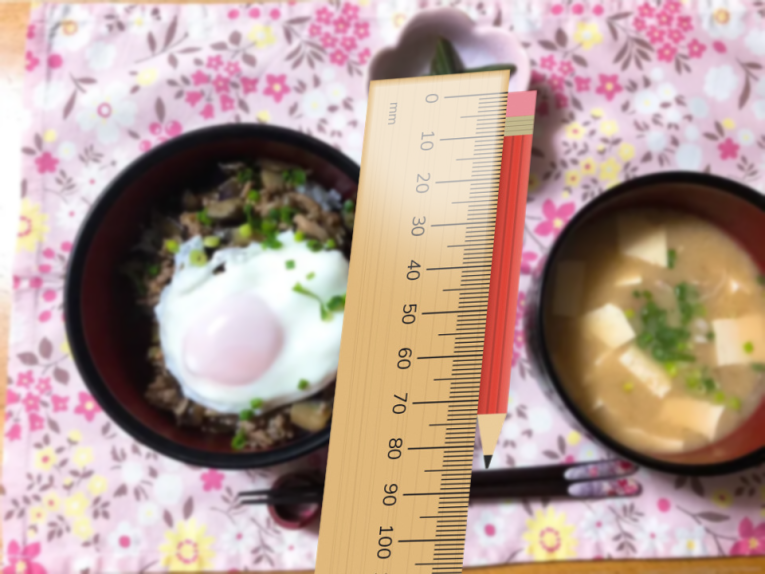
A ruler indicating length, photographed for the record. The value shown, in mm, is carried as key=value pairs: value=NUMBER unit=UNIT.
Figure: value=85 unit=mm
